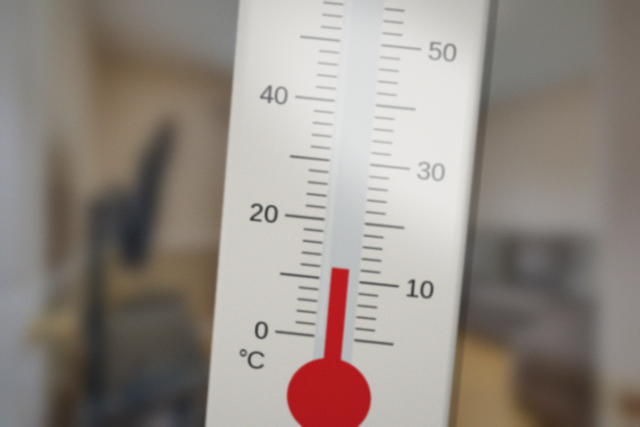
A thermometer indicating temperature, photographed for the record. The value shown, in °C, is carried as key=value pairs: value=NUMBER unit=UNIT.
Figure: value=12 unit=°C
